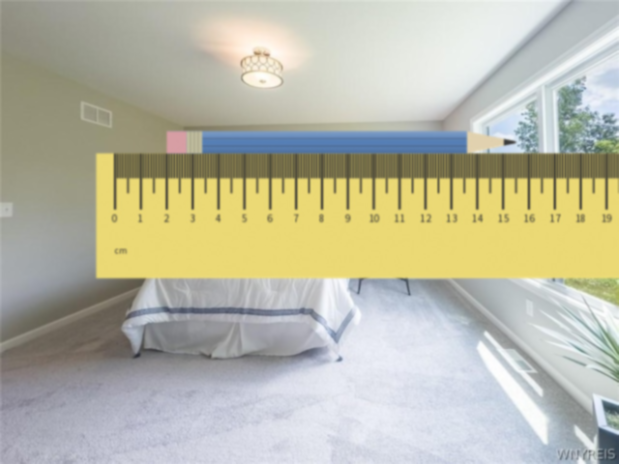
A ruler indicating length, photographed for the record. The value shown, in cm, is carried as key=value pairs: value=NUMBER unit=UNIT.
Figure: value=13.5 unit=cm
